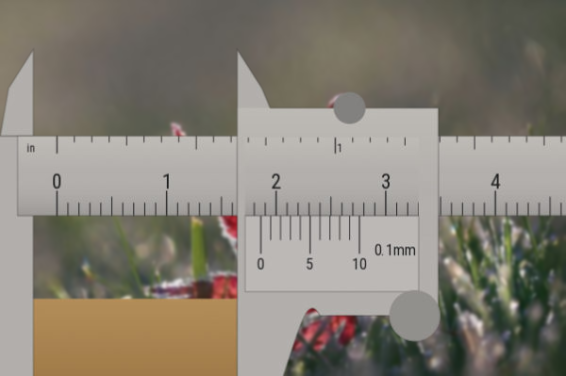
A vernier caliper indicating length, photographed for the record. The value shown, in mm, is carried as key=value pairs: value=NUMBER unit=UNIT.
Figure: value=18.6 unit=mm
